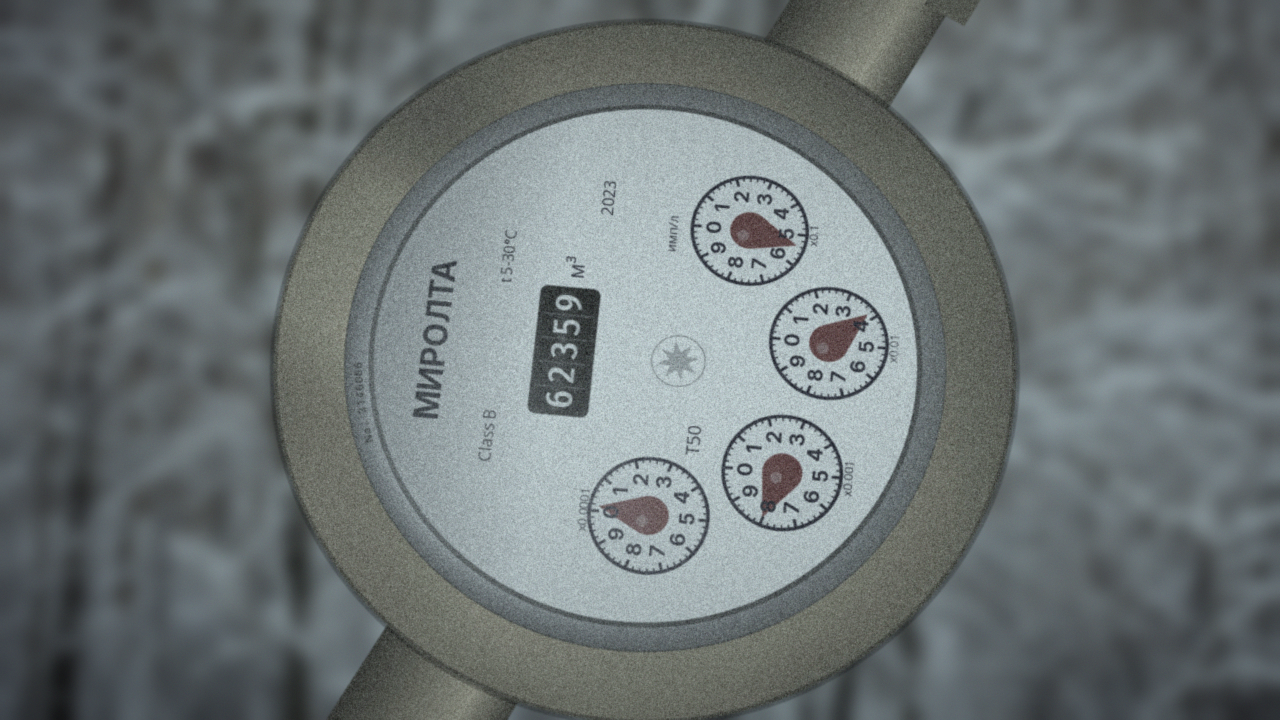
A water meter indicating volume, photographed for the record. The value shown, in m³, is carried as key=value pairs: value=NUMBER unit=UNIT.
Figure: value=62359.5380 unit=m³
